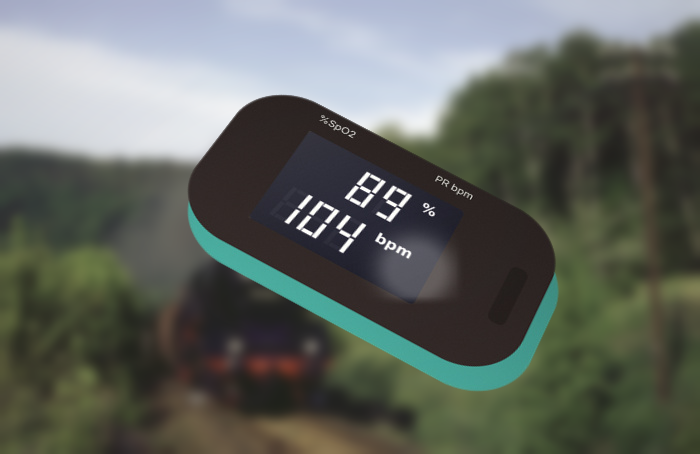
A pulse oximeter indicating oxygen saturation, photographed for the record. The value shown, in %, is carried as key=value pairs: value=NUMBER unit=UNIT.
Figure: value=89 unit=%
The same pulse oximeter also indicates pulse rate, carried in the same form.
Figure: value=104 unit=bpm
